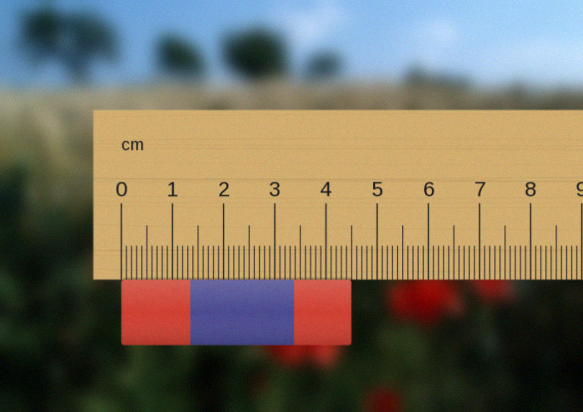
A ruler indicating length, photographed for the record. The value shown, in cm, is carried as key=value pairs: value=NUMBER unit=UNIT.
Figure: value=4.5 unit=cm
